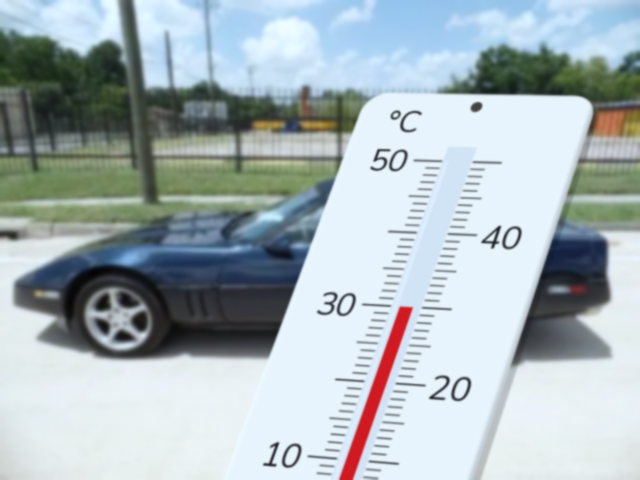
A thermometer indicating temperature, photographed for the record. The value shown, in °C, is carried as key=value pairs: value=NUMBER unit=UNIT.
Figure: value=30 unit=°C
